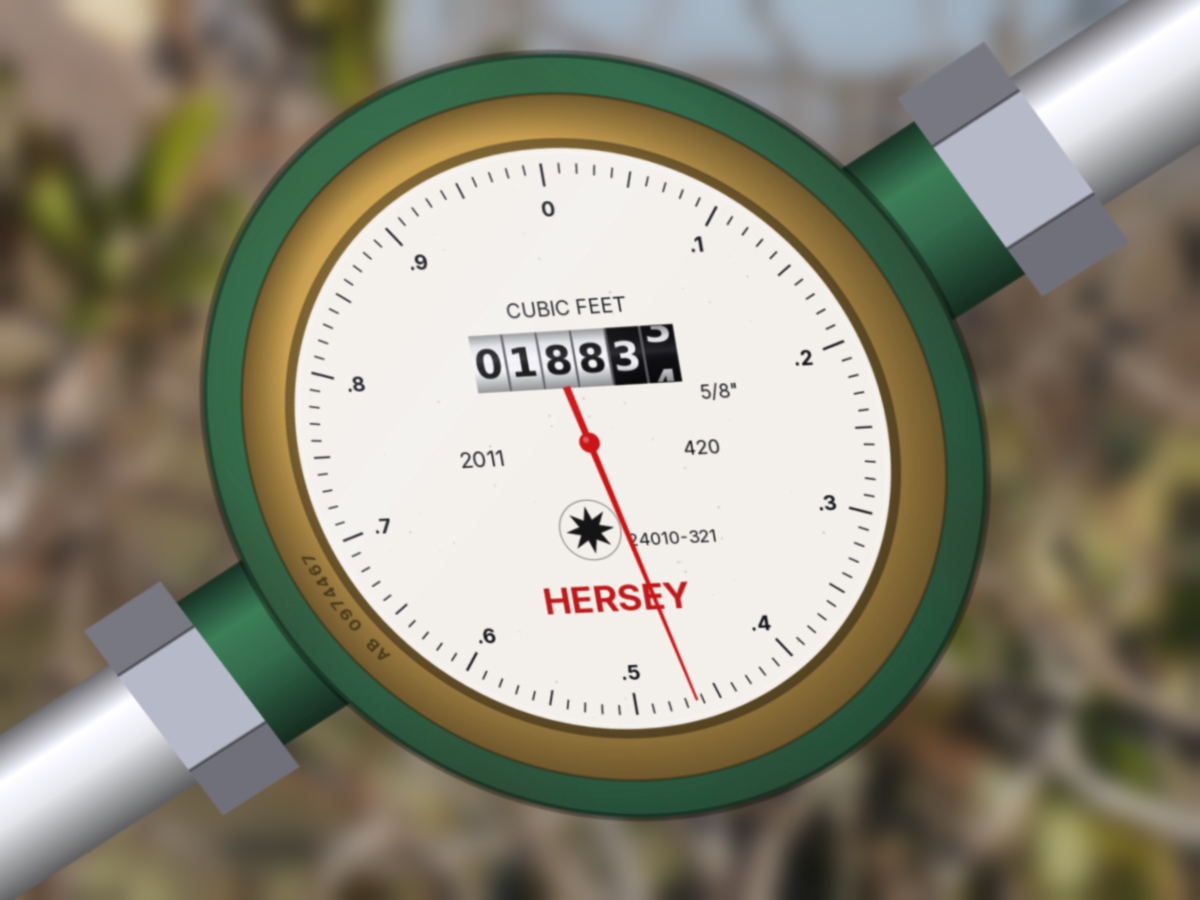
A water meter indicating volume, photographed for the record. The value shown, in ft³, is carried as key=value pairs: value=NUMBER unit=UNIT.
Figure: value=18833.46 unit=ft³
